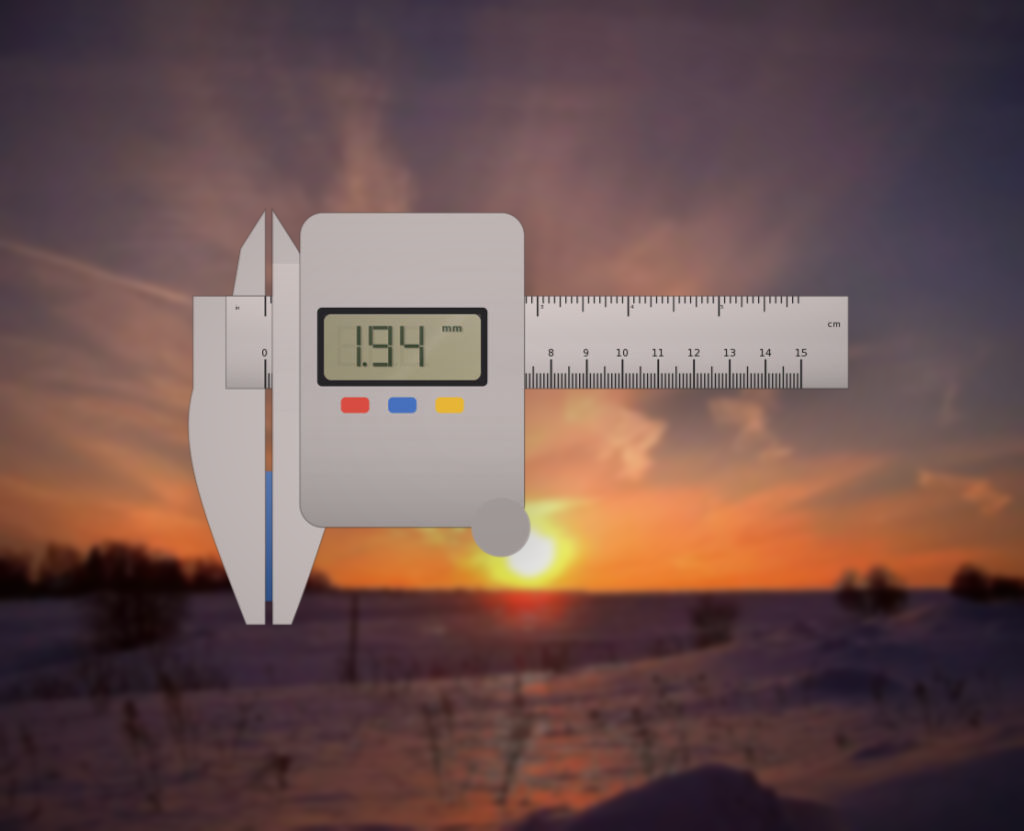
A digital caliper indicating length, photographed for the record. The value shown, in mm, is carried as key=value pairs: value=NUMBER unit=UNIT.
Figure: value=1.94 unit=mm
